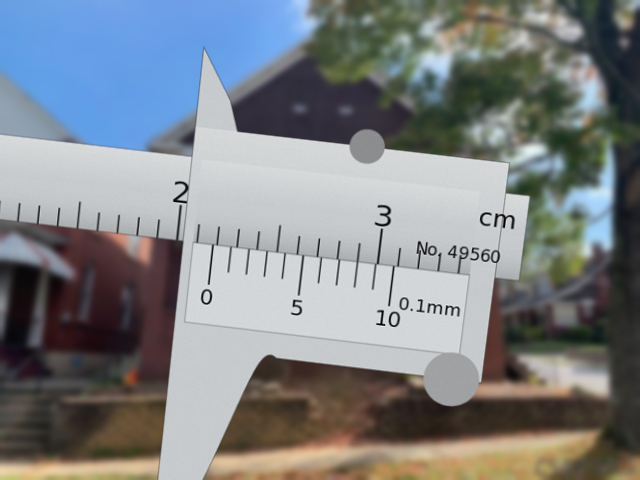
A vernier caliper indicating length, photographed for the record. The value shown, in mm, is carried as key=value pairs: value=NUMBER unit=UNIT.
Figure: value=21.8 unit=mm
